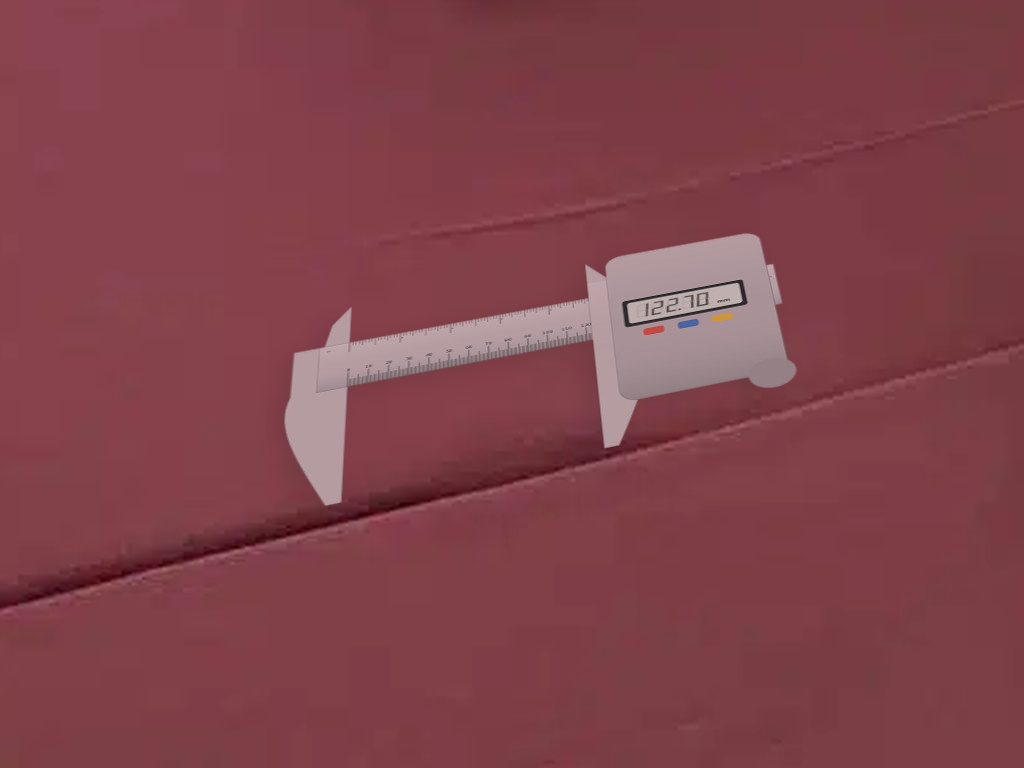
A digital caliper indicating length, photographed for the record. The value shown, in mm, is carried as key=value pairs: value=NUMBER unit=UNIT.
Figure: value=122.70 unit=mm
